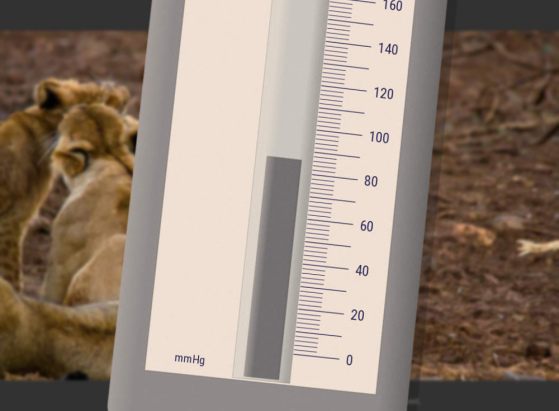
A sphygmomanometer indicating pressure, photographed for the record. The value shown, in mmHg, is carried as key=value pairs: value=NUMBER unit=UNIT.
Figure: value=86 unit=mmHg
